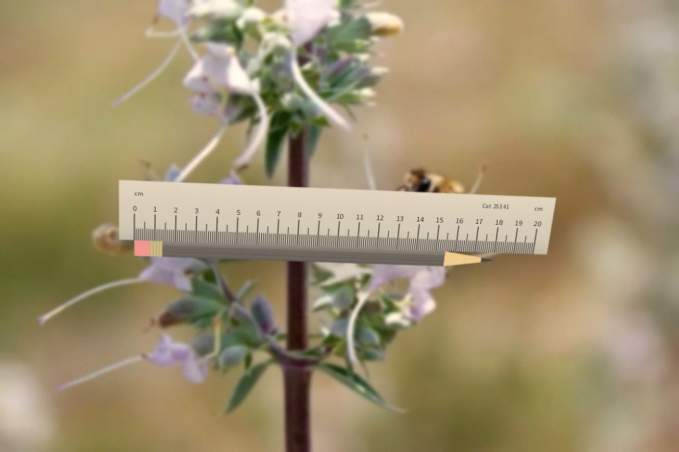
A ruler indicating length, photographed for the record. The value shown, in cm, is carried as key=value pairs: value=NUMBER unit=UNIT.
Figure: value=18 unit=cm
